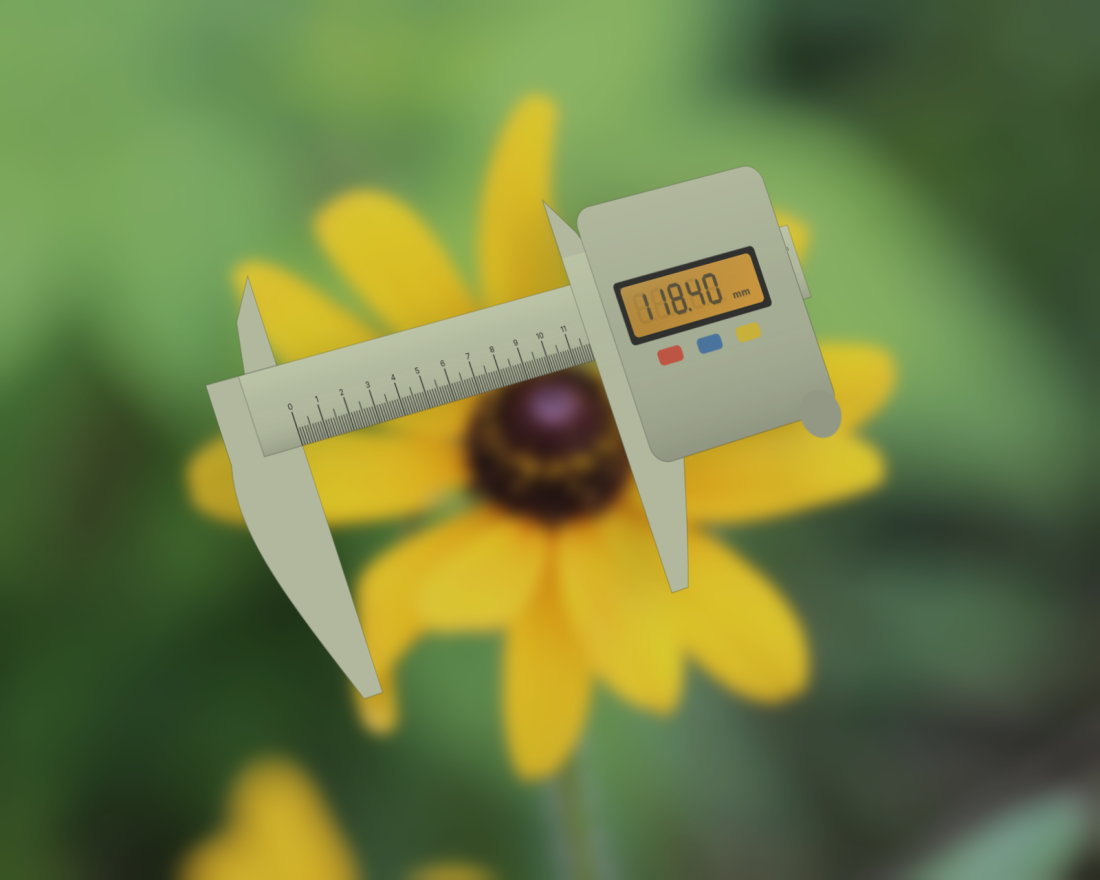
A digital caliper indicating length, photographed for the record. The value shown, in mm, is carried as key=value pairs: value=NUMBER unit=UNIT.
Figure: value=118.40 unit=mm
